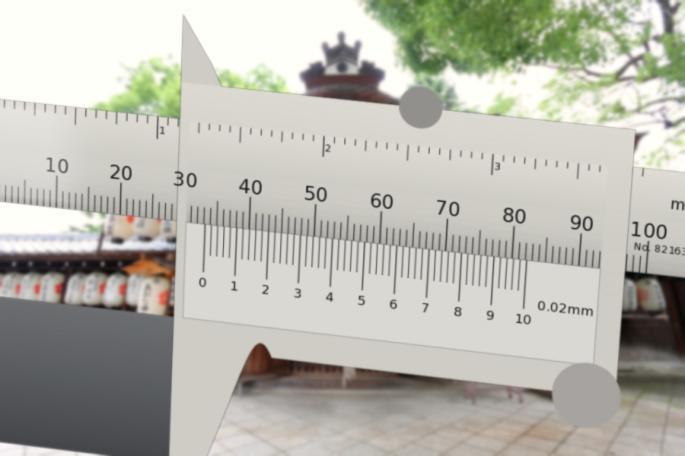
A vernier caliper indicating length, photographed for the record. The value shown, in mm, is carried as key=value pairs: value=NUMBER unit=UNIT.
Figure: value=33.2 unit=mm
